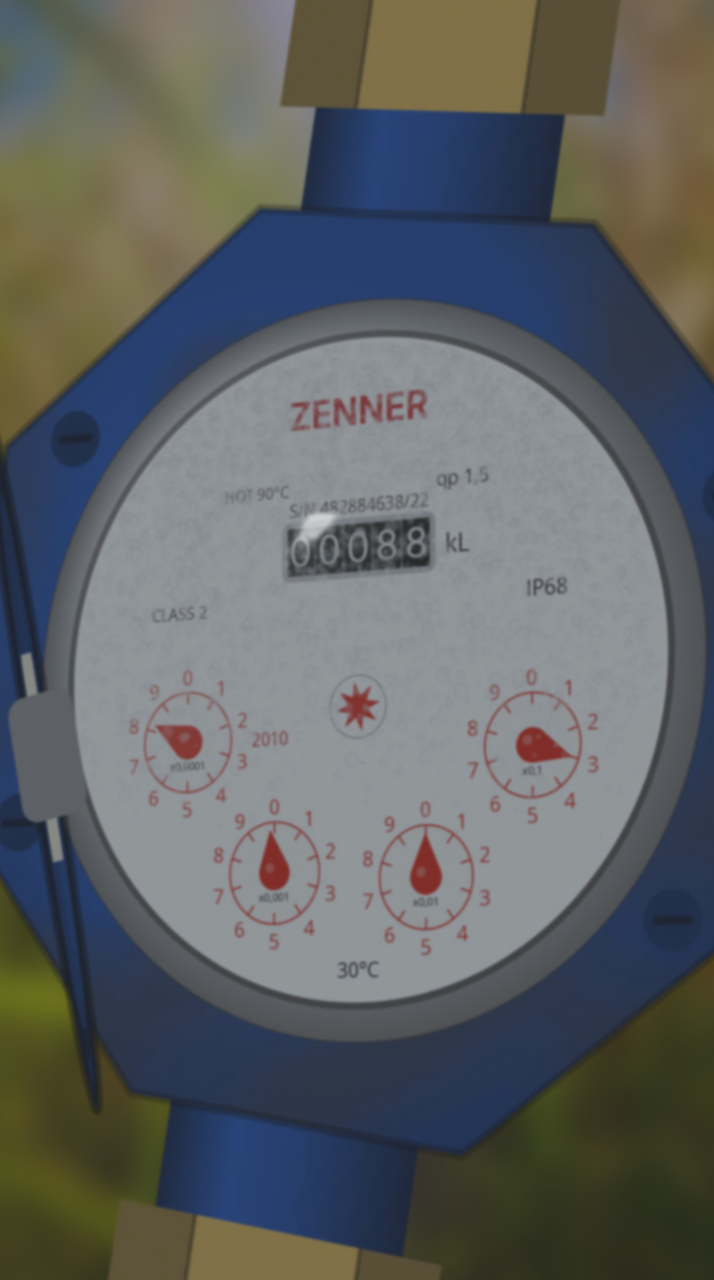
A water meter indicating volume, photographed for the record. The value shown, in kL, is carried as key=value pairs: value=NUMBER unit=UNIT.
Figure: value=88.2998 unit=kL
